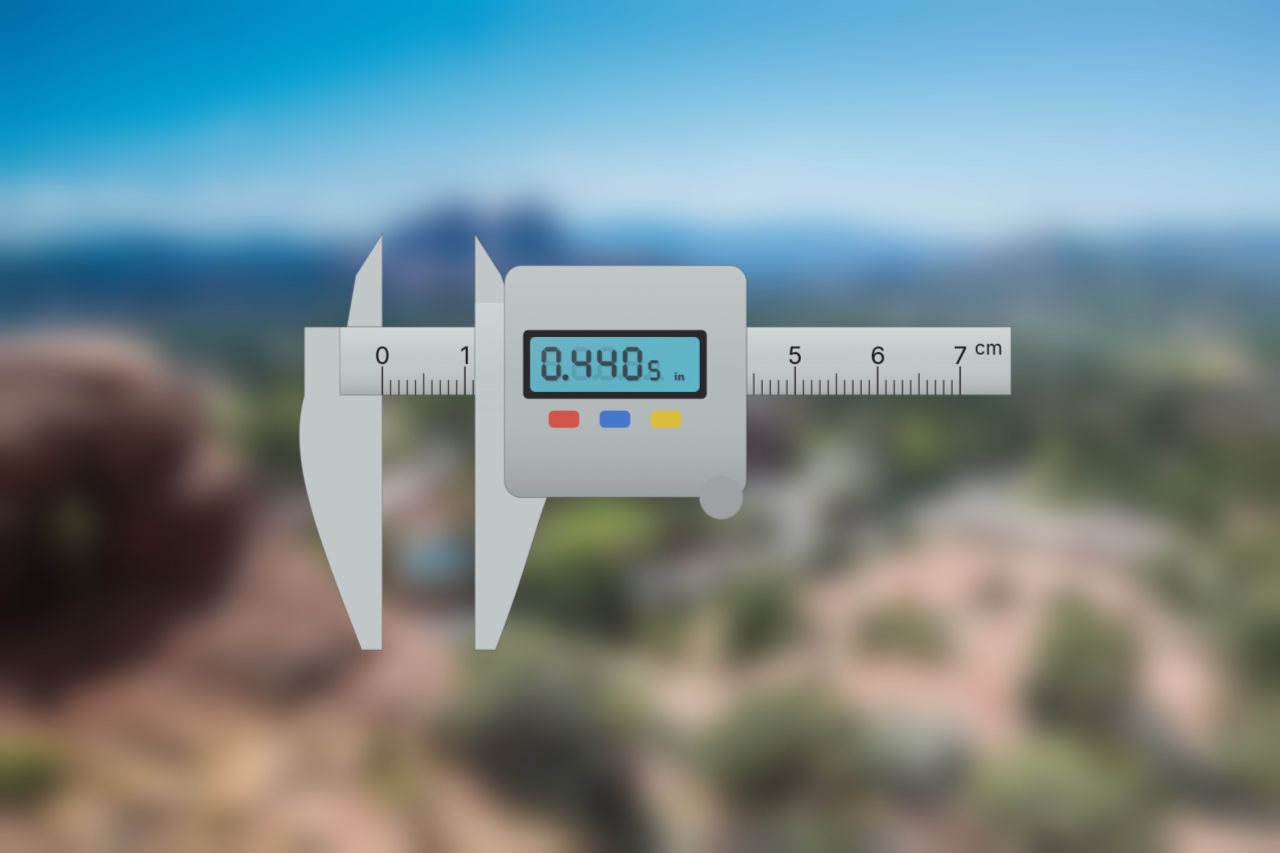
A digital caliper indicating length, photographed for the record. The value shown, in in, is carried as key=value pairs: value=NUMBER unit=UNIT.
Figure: value=0.4405 unit=in
